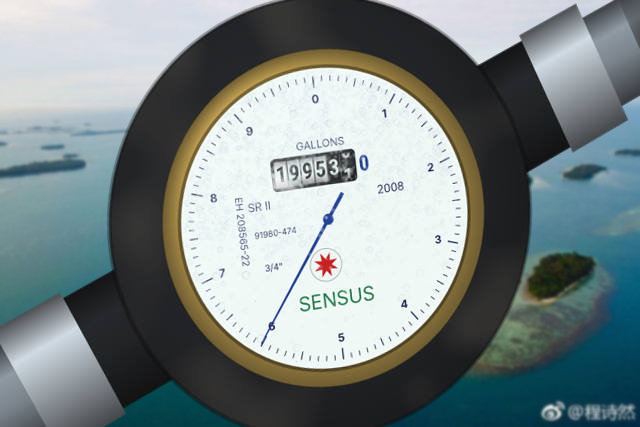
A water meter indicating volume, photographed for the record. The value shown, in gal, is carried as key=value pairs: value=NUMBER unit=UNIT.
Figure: value=1995306.0 unit=gal
